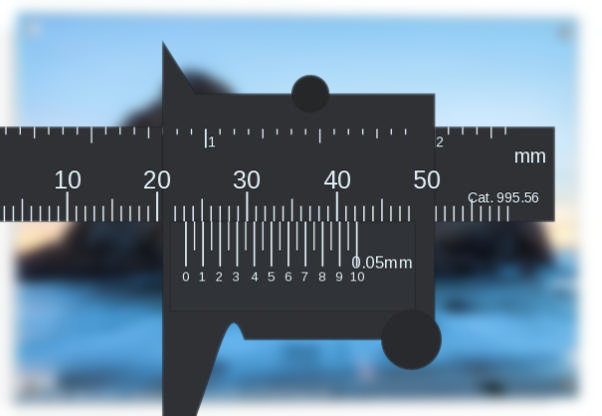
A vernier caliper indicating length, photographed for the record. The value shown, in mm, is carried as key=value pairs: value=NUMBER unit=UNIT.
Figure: value=23.2 unit=mm
